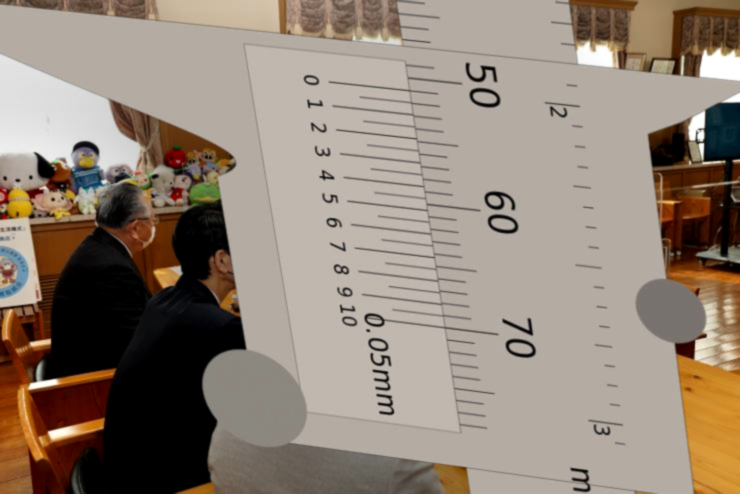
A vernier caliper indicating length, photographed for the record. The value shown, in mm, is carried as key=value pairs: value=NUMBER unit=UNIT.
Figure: value=51.0 unit=mm
